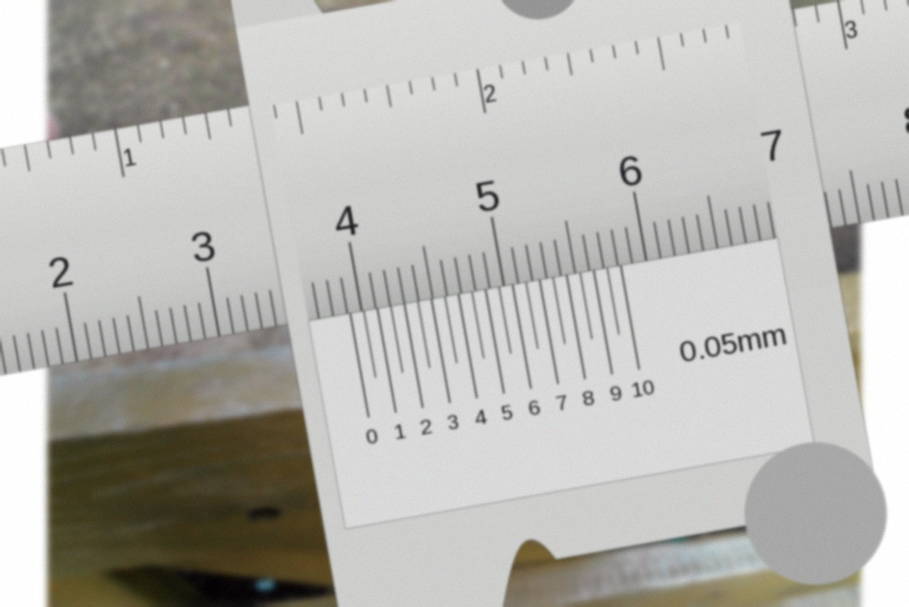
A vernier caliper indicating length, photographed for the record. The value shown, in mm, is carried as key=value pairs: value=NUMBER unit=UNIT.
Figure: value=39.2 unit=mm
